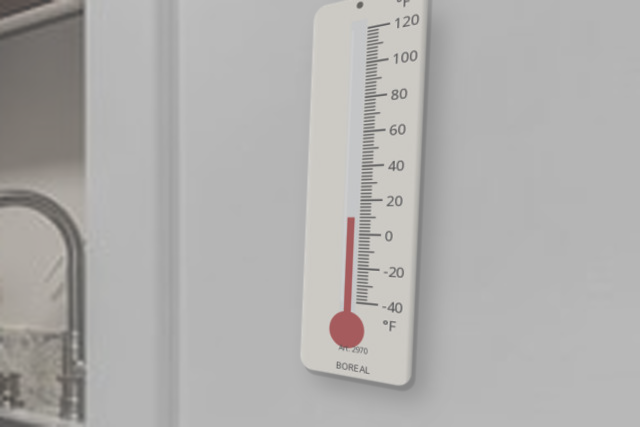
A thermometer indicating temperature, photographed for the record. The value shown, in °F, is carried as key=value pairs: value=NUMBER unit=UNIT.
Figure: value=10 unit=°F
